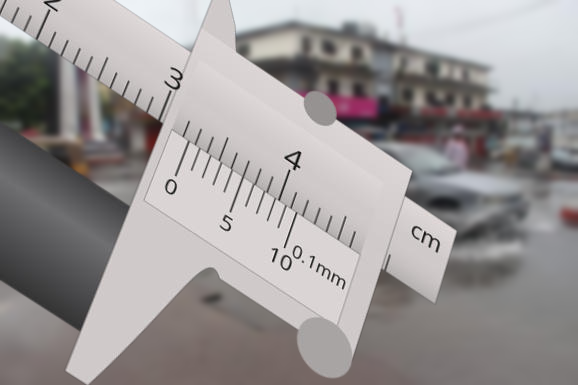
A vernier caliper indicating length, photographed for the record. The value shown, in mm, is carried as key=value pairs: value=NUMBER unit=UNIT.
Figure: value=32.5 unit=mm
